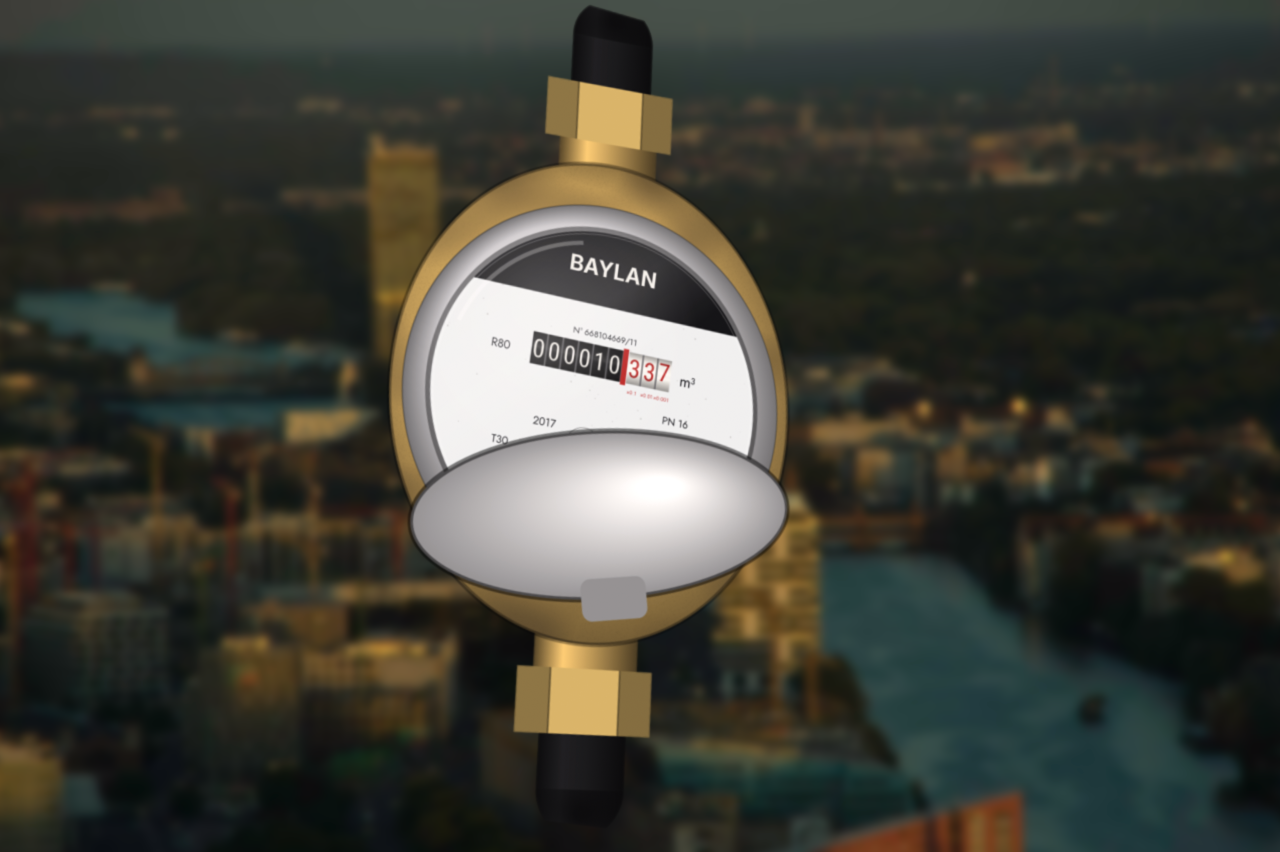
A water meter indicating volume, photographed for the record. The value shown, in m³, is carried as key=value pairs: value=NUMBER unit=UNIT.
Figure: value=10.337 unit=m³
